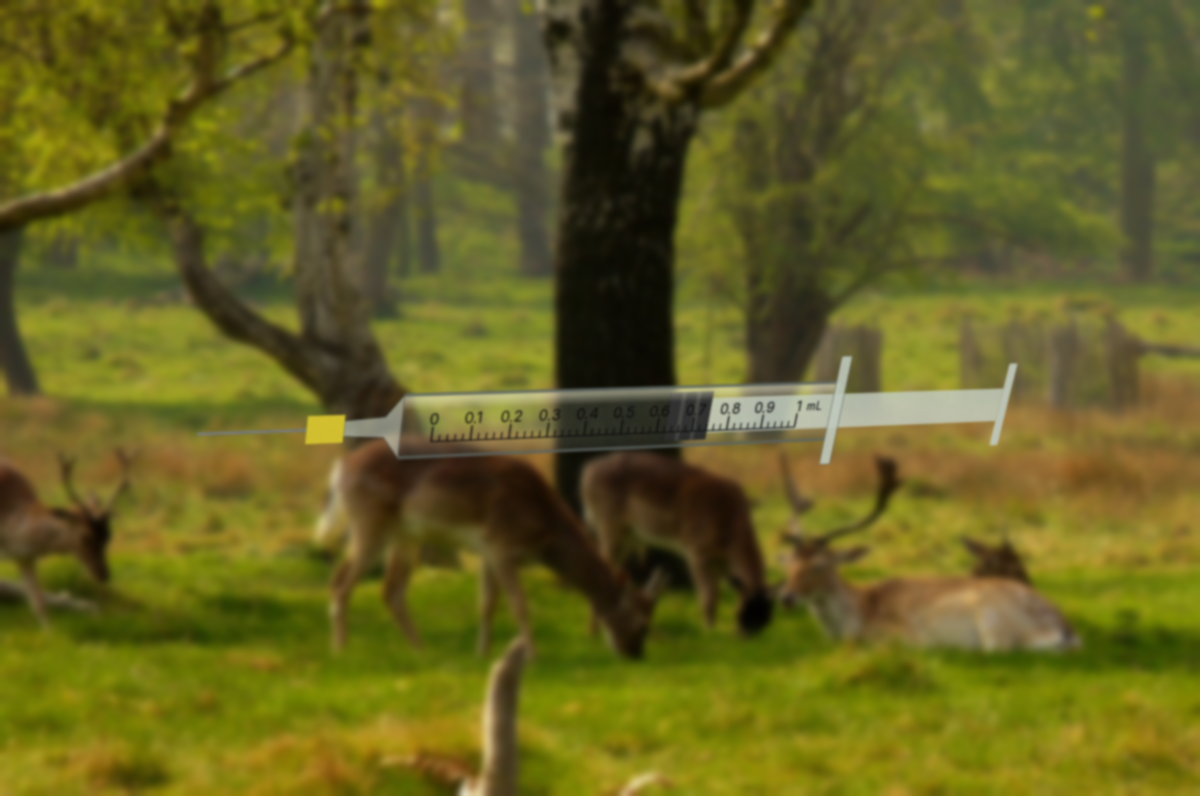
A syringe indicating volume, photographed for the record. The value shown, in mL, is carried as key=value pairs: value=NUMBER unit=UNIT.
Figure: value=0.62 unit=mL
